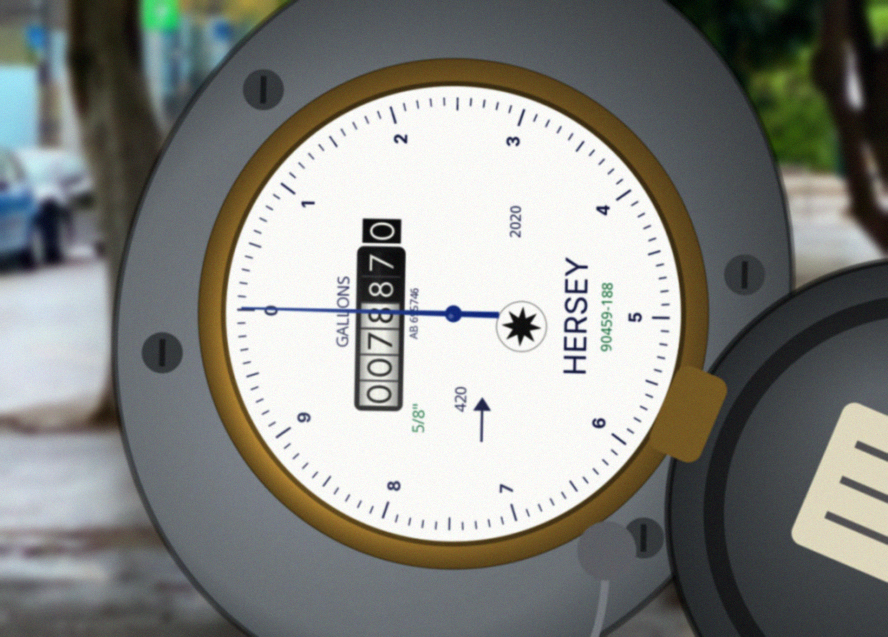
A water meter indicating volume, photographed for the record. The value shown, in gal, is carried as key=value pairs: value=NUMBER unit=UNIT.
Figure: value=78870.0 unit=gal
